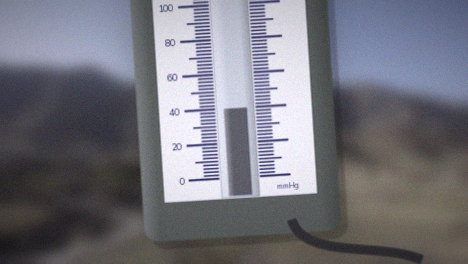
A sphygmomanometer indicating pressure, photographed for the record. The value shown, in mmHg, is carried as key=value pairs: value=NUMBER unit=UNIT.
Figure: value=40 unit=mmHg
